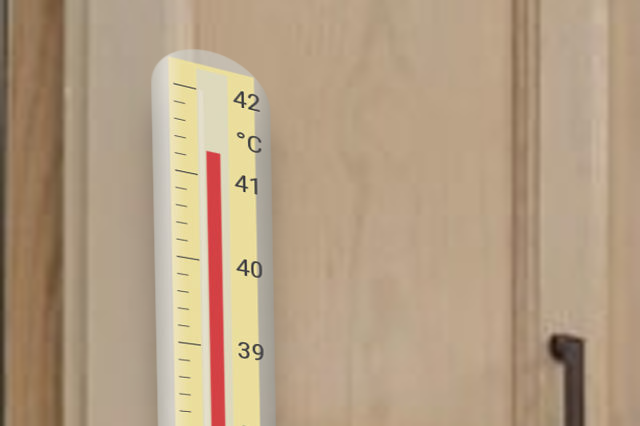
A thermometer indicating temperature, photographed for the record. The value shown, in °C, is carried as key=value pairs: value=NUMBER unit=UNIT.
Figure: value=41.3 unit=°C
